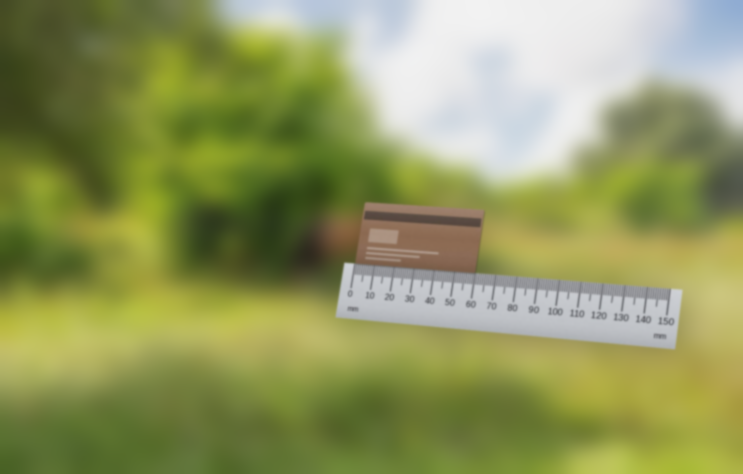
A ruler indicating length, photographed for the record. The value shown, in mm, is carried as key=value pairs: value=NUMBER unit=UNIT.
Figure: value=60 unit=mm
